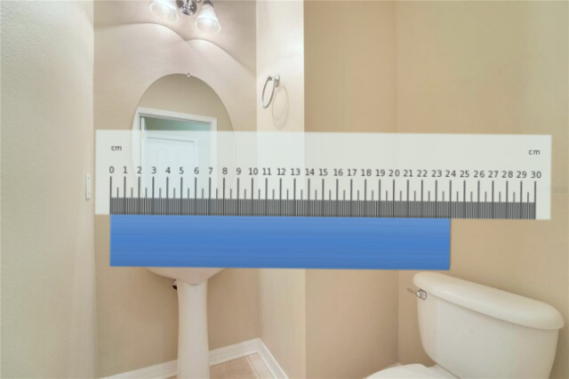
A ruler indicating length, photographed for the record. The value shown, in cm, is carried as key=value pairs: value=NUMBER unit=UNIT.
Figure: value=24 unit=cm
